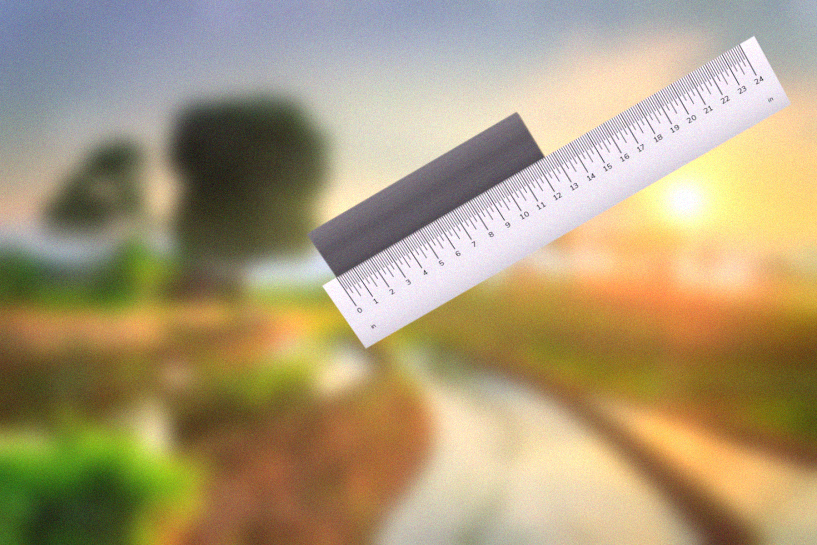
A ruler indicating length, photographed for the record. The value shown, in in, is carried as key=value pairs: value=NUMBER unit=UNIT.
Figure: value=12.5 unit=in
